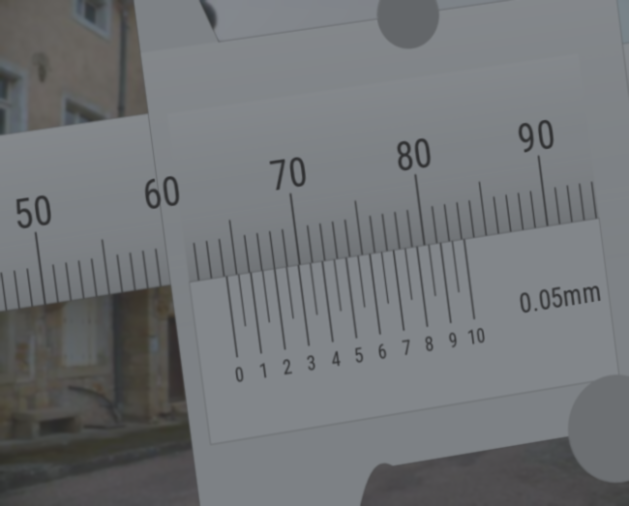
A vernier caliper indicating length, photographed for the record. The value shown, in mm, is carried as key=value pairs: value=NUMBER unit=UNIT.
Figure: value=64.2 unit=mm
